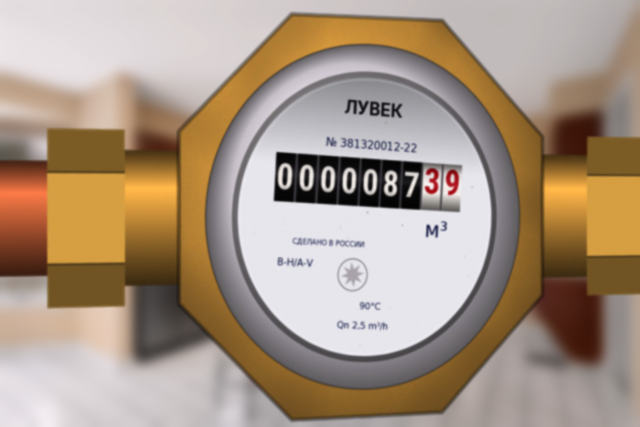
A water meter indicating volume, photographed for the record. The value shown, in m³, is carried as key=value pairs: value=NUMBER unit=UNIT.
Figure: value=87.39 unit=m³
